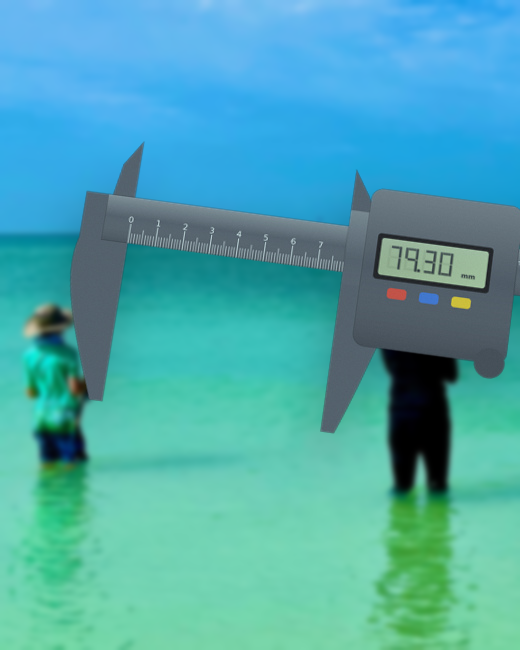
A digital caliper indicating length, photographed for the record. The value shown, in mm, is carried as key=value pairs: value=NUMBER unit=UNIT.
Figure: value=79.30 unit=mm
